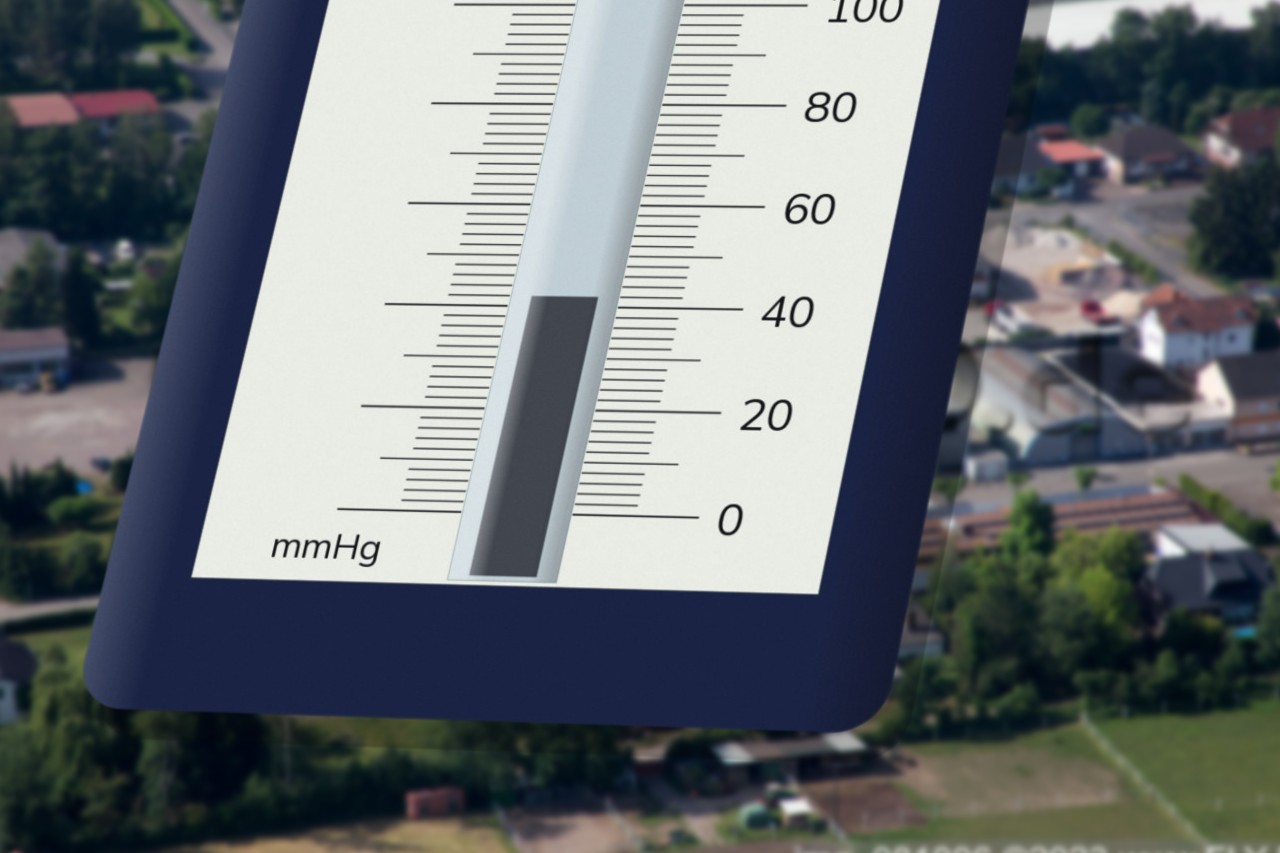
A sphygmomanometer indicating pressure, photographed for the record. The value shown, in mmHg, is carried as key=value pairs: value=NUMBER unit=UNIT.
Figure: value=42 unit=mmHg
